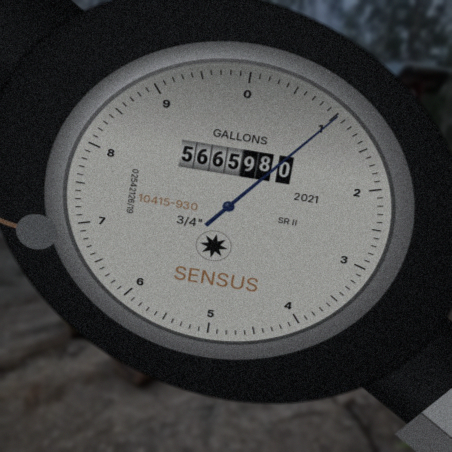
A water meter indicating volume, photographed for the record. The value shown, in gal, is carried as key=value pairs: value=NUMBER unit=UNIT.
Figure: value=5665981.0 unit=gal
